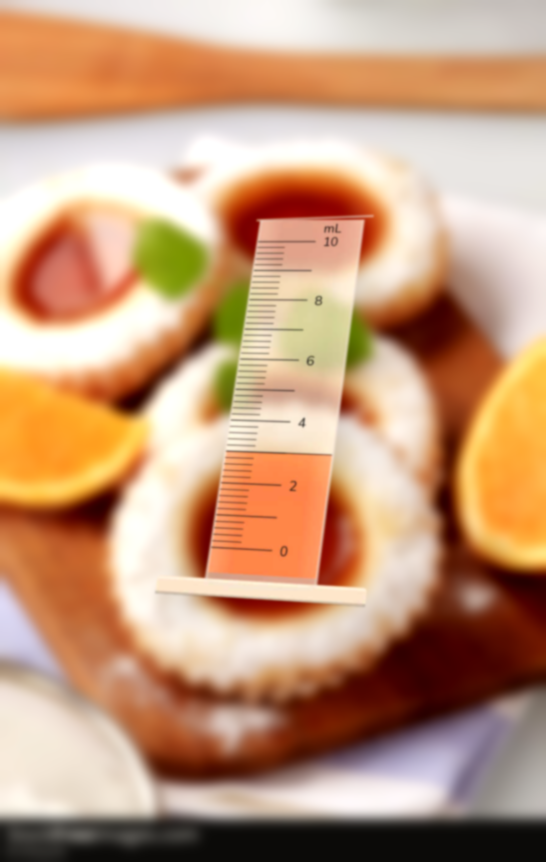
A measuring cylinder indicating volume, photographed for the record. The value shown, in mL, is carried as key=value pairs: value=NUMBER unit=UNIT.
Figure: value=3 unit=mL
